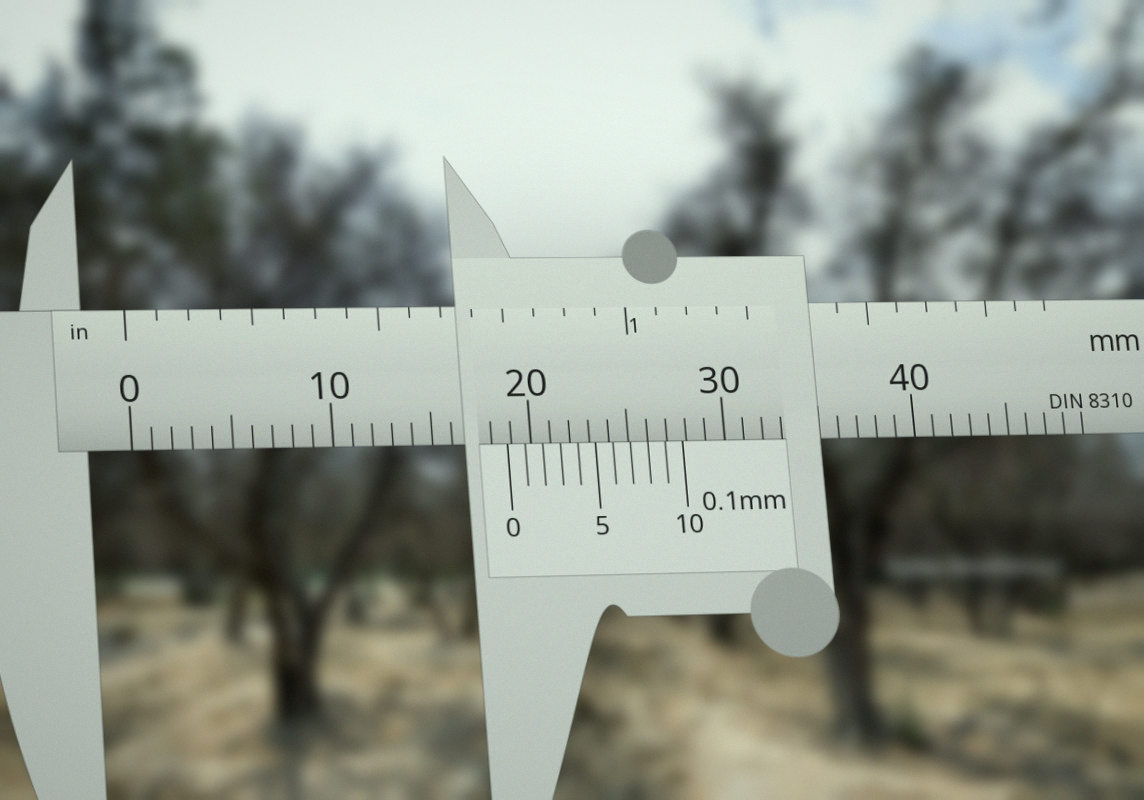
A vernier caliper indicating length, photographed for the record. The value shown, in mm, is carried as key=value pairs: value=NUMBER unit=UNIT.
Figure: value=18.8 unit=mm
